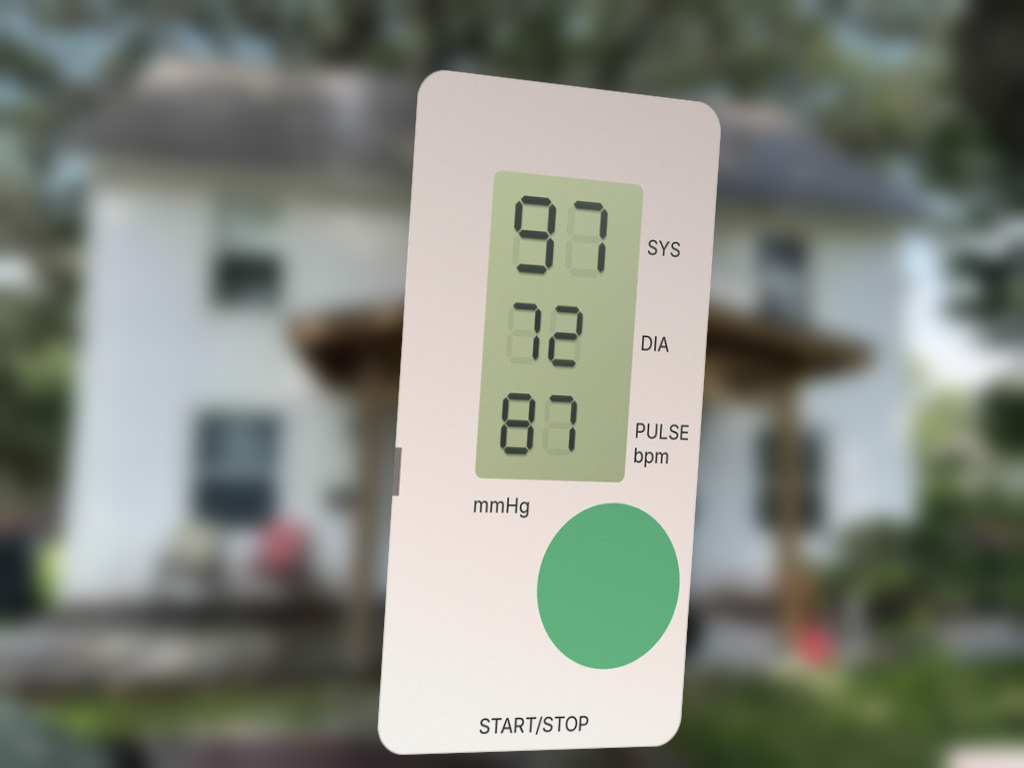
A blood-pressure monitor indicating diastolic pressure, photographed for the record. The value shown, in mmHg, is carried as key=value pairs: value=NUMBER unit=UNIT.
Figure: value=72 unit=mmHg
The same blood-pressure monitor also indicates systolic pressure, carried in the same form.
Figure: value=97 unit=mmHg
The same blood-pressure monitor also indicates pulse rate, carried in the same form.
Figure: value=87 unit=bpm
